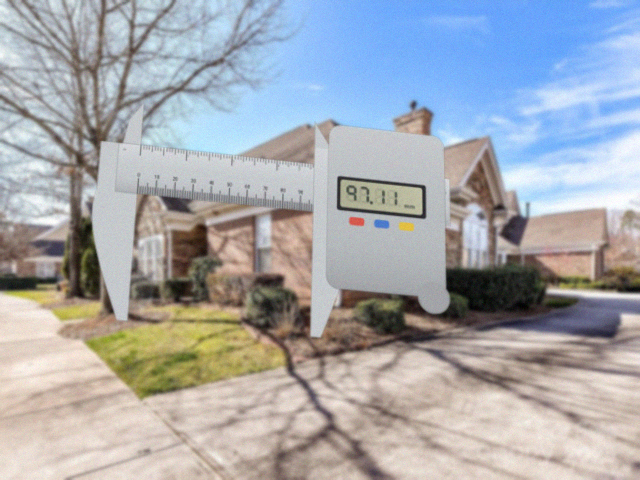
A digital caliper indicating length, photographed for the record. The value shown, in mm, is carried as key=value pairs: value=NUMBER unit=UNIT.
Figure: value=97.11 unit=mm
